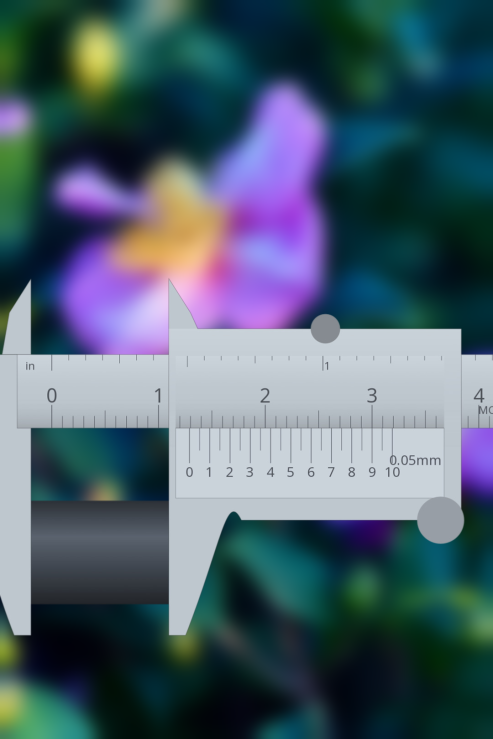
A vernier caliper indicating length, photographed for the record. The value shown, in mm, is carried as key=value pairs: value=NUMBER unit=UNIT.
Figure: value=12.9 unit=mm
